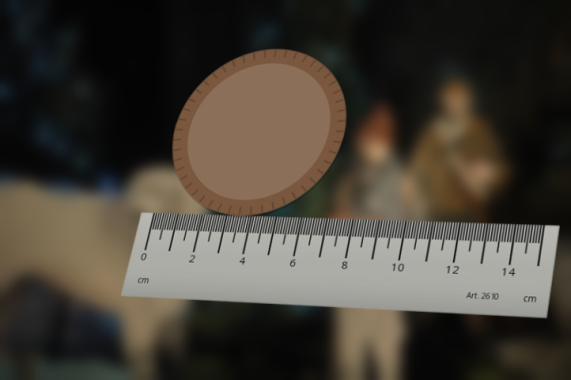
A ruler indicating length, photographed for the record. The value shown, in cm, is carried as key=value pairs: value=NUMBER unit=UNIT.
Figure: value=7 unit=cm
